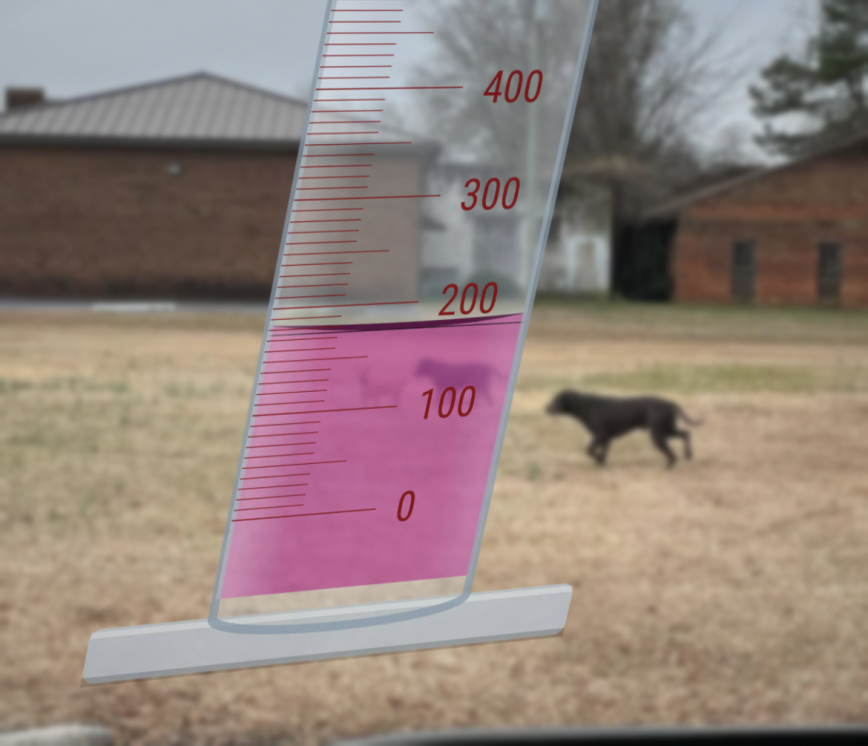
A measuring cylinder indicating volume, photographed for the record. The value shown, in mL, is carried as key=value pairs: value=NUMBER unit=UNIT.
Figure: value=175 unit=mL
